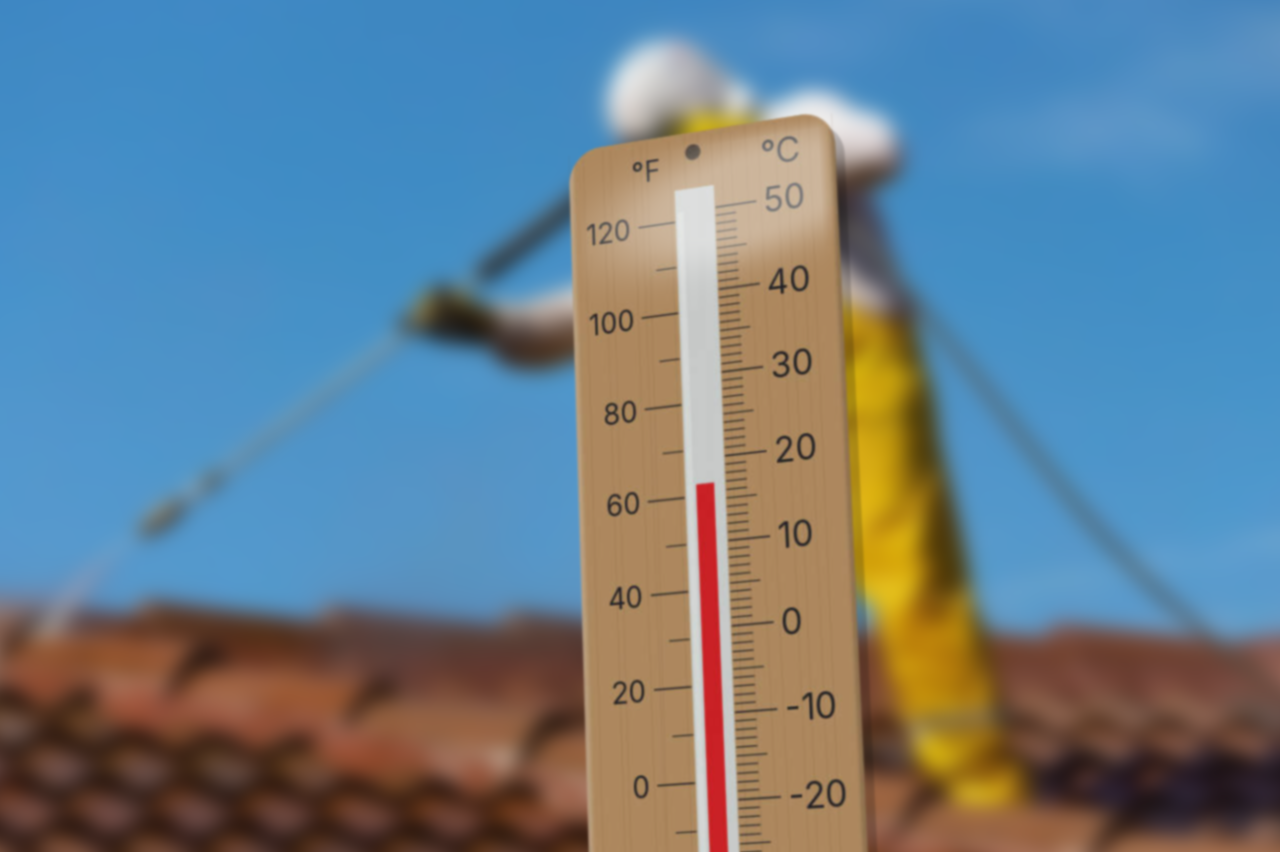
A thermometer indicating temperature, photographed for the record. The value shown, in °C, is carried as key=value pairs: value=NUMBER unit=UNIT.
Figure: value=17 unit=°C
